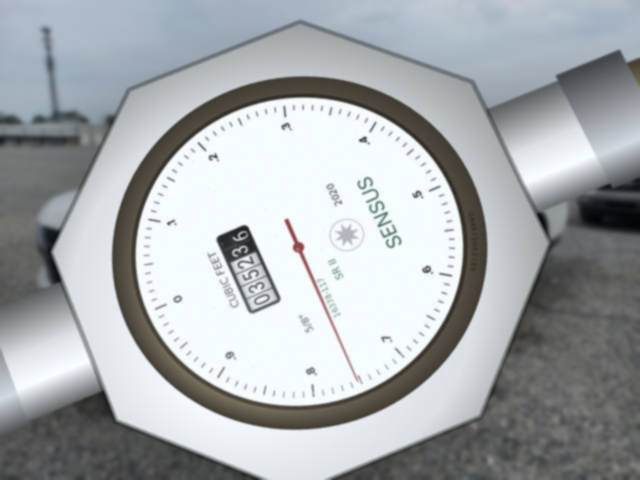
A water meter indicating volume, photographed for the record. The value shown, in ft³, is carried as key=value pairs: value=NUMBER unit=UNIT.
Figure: value=35235.75 unit=ft³
